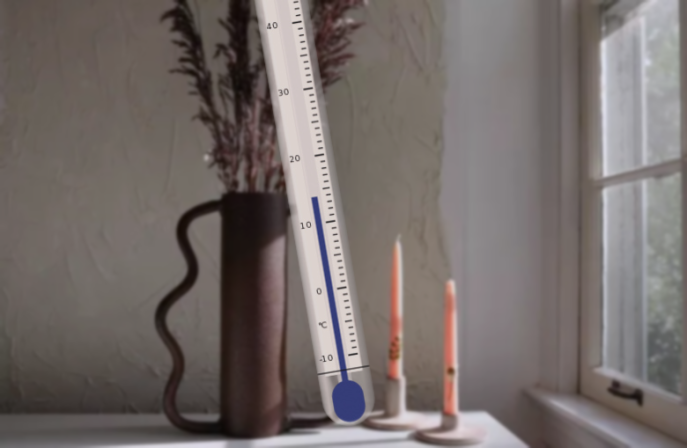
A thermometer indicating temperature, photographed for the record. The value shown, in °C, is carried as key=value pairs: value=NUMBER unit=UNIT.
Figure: value=14 unit=°C
